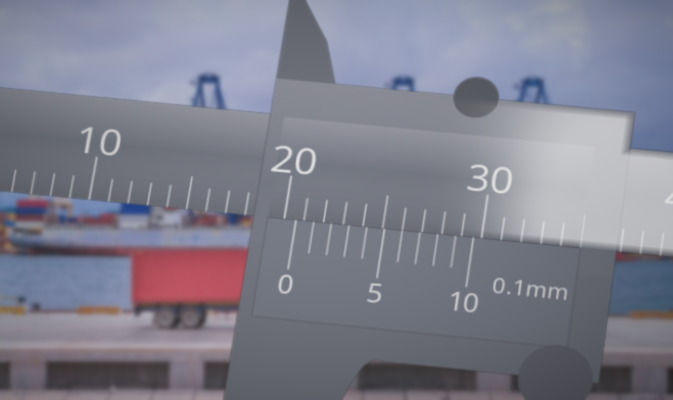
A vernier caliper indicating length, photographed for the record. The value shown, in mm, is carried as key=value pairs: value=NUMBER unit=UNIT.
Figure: value=20.6 unit=mm
